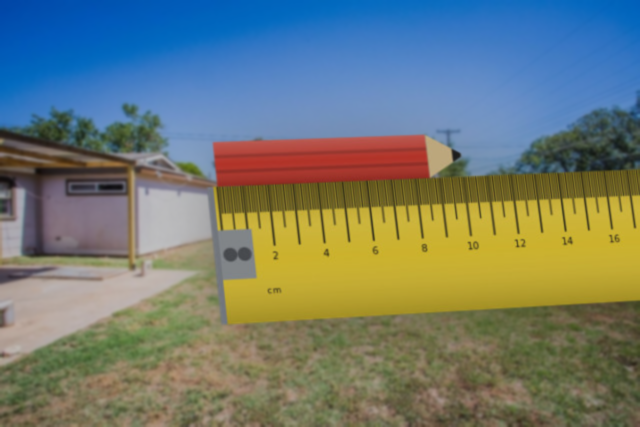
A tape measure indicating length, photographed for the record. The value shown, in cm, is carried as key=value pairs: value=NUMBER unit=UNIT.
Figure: value=10 unit=cm
